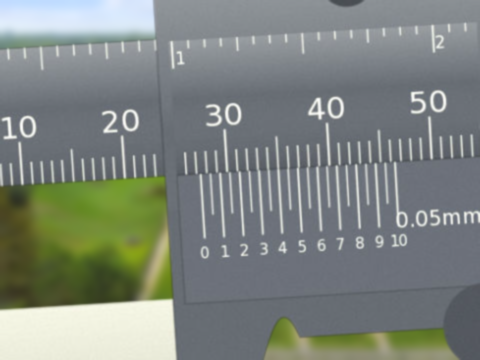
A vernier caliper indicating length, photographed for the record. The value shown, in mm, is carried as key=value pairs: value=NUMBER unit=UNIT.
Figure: value=27.4 unit=mm
